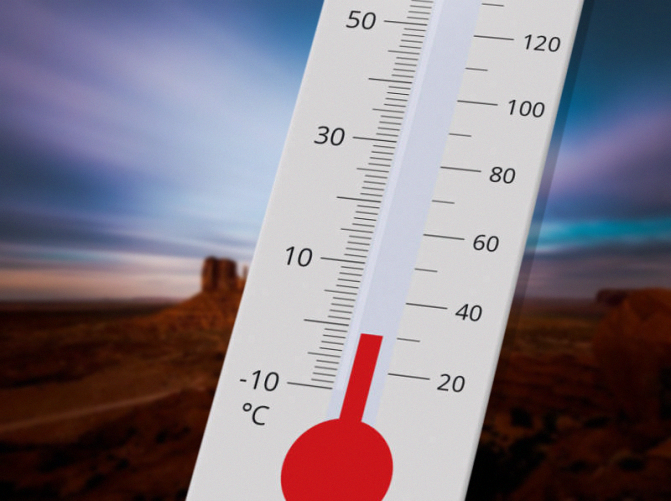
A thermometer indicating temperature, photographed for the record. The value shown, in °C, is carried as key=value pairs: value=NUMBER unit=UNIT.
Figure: value=-1 unit=°C
